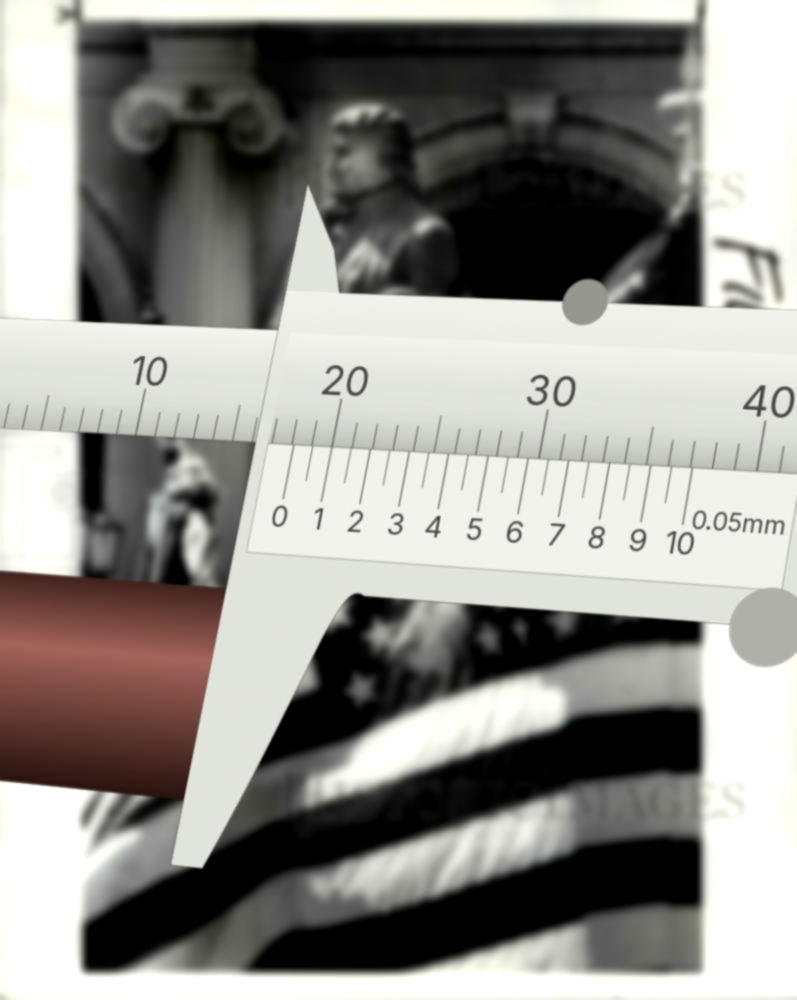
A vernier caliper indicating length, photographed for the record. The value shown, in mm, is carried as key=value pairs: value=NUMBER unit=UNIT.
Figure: value=18.1 unit=mm
